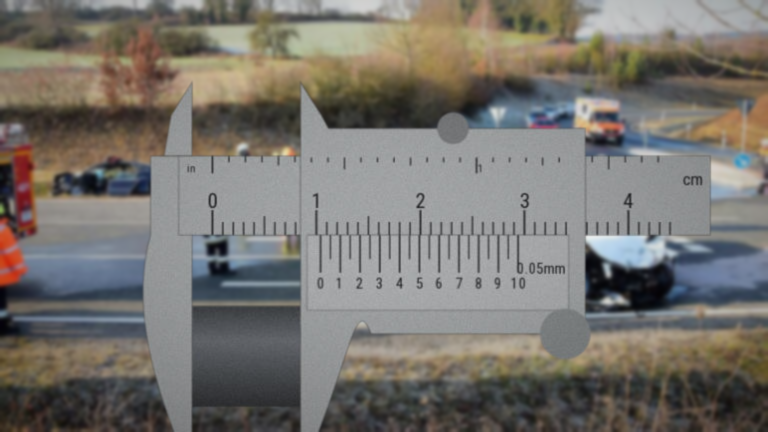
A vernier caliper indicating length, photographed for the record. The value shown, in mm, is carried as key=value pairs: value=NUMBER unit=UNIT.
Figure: value=10.4 unit=mm
